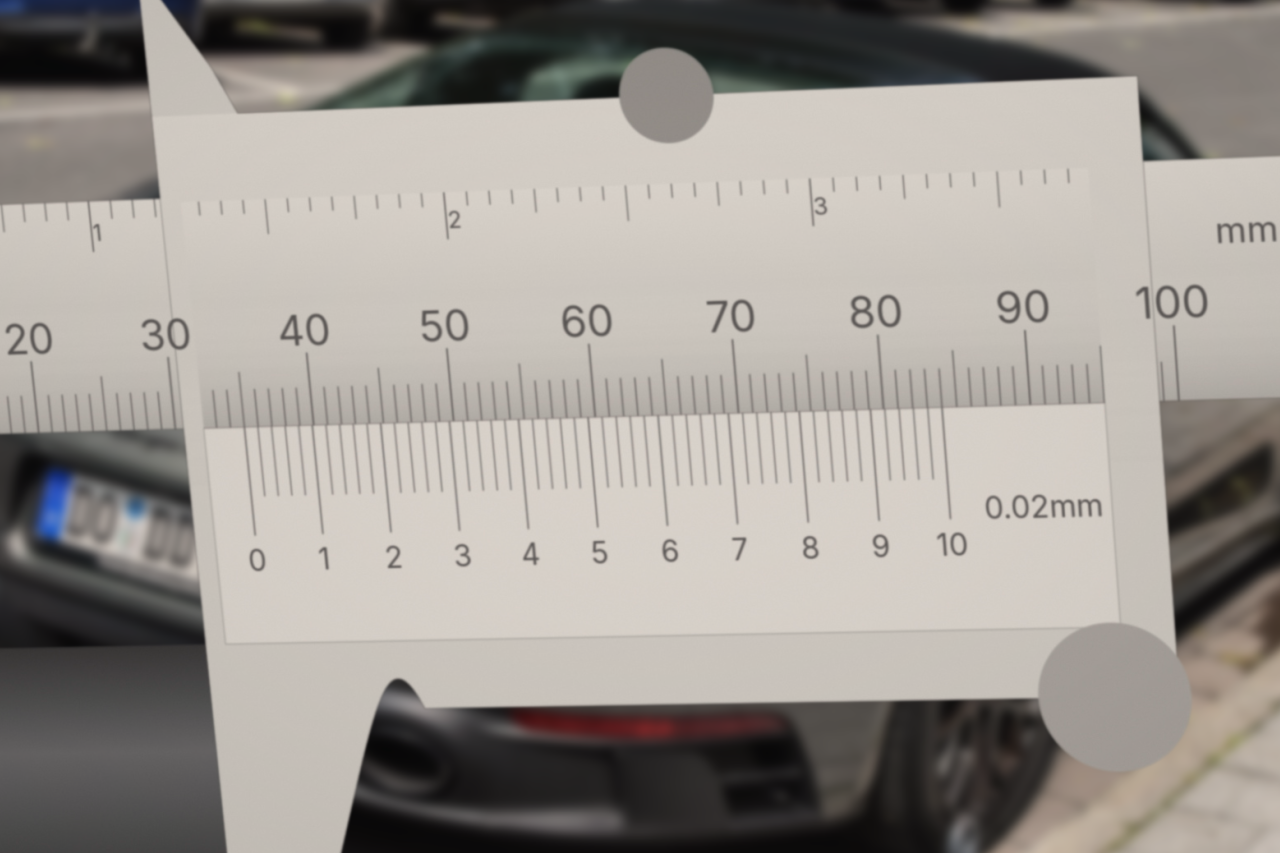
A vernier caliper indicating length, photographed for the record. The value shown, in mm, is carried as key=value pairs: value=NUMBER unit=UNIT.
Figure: value=35.0 unit=mm
